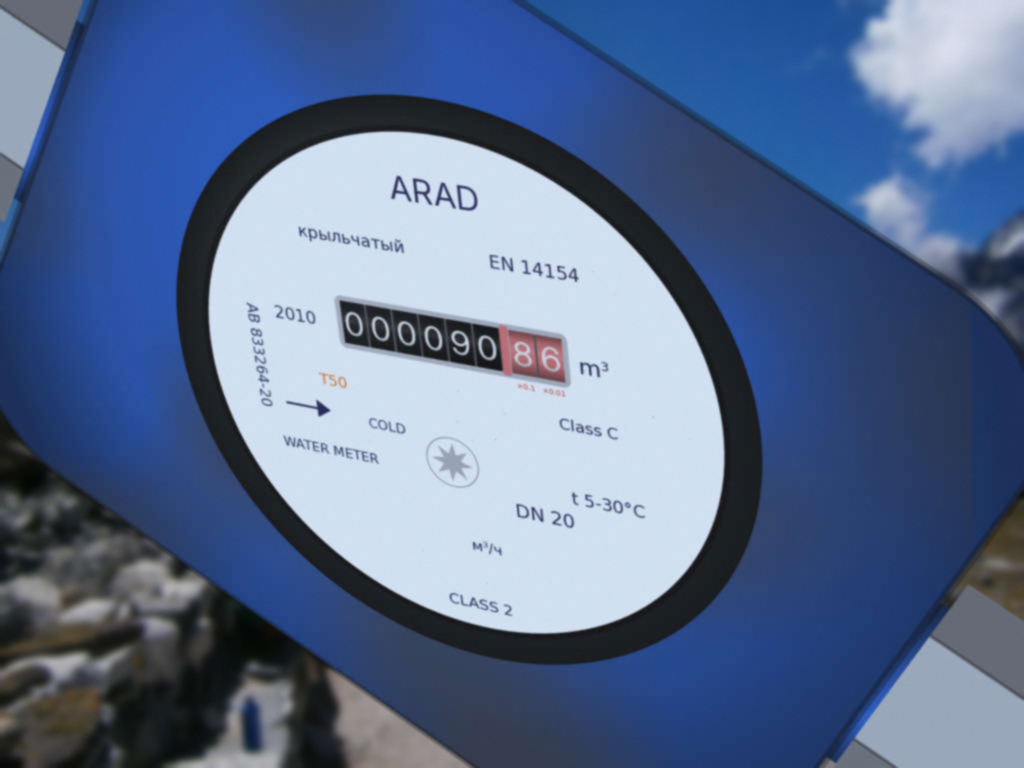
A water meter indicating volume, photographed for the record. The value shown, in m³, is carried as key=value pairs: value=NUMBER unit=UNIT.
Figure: value=90.86 unit=m³
